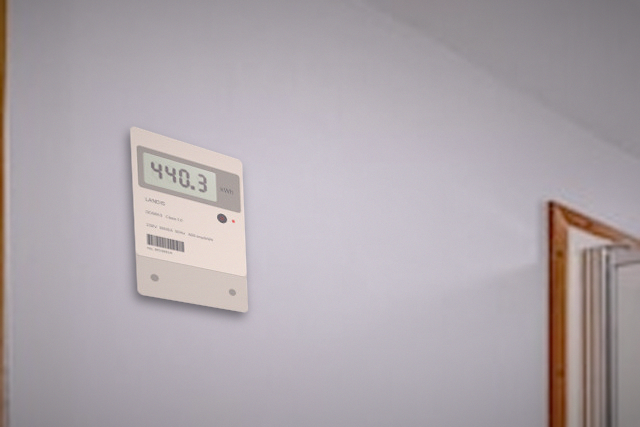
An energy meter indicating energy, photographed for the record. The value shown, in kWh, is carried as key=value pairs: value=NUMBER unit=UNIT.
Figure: value=440.3 unit=kWh
